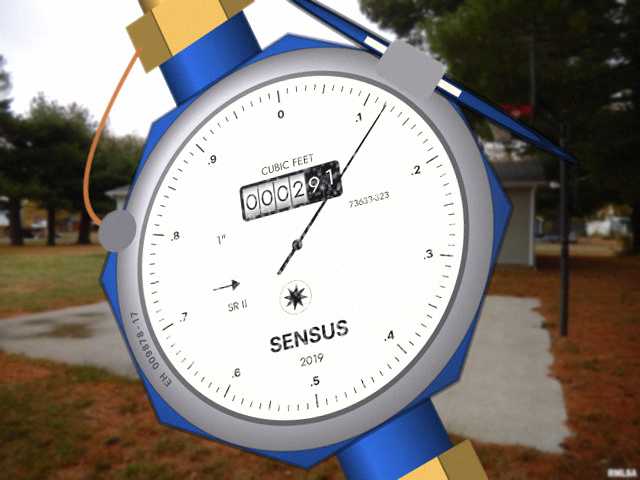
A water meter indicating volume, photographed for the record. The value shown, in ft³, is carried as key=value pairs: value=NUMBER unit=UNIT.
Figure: value=291.12 unit=ft³
